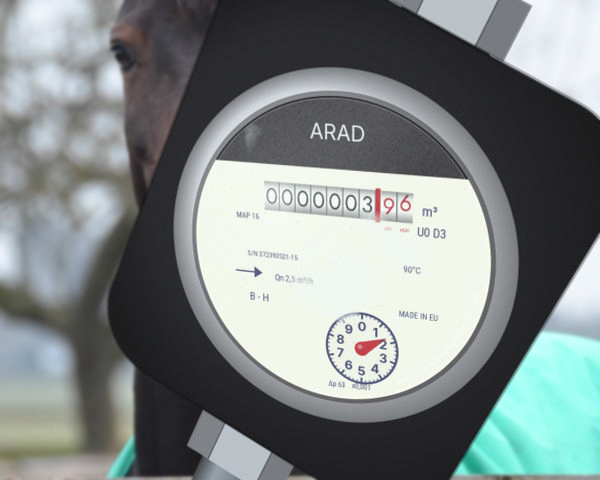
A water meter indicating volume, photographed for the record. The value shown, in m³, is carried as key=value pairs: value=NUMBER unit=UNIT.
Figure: value=3.961 unit=m³
